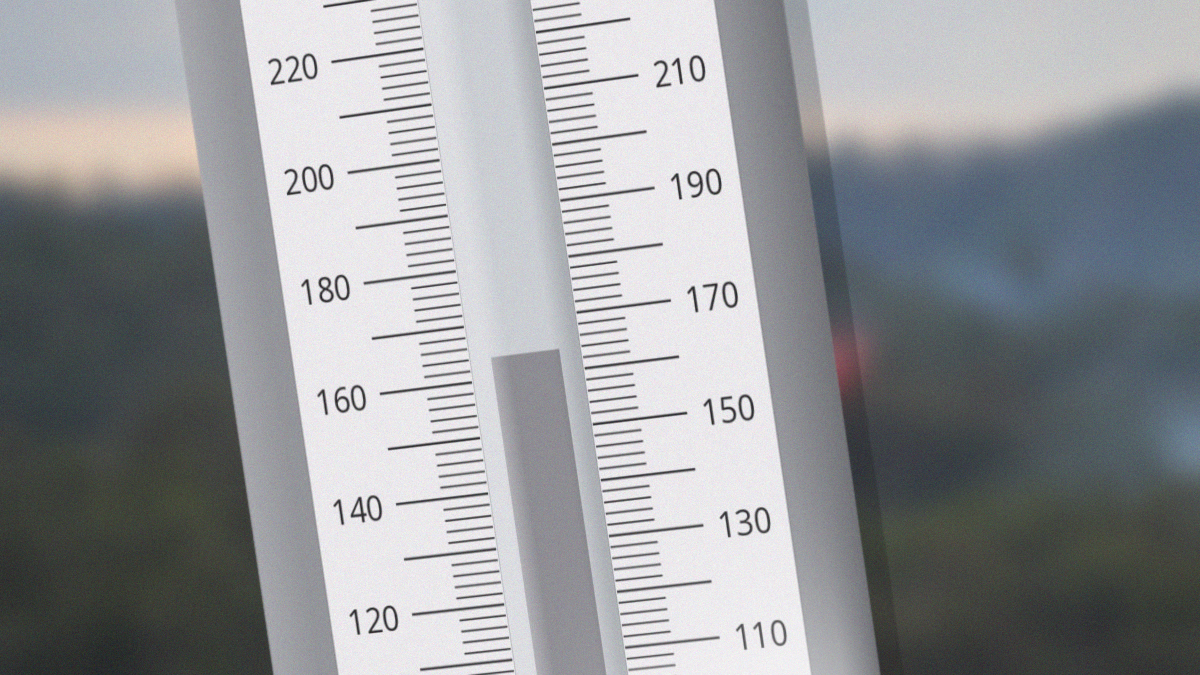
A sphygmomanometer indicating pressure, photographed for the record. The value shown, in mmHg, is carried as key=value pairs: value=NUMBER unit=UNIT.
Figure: value=164 unit=mmHg
